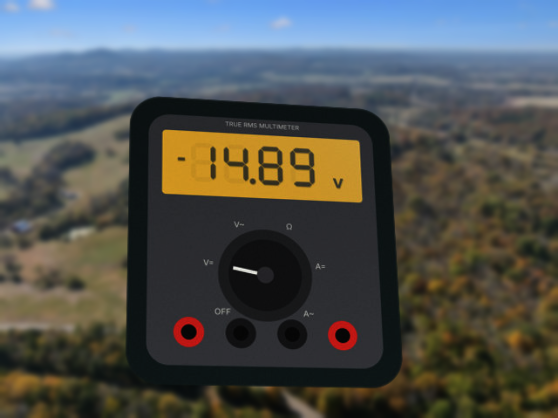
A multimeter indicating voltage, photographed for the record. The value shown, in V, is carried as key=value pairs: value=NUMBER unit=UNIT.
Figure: value=-14.89 unit=V
